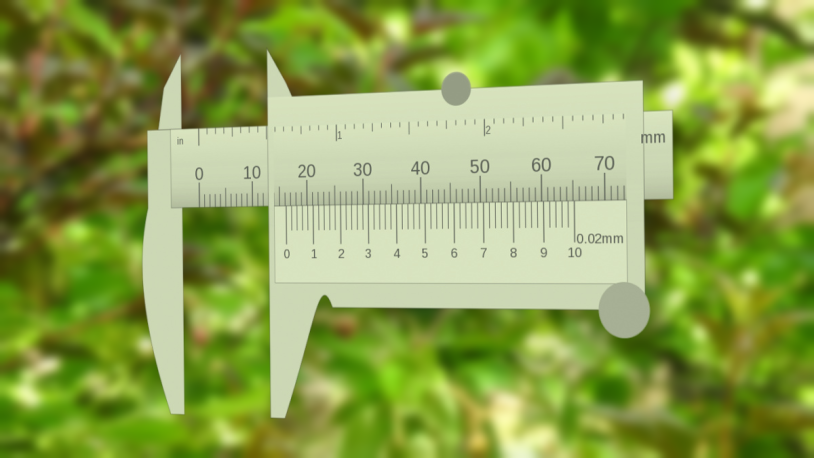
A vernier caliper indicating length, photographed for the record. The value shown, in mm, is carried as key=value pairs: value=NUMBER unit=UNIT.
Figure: value=16.2 unit=mm
